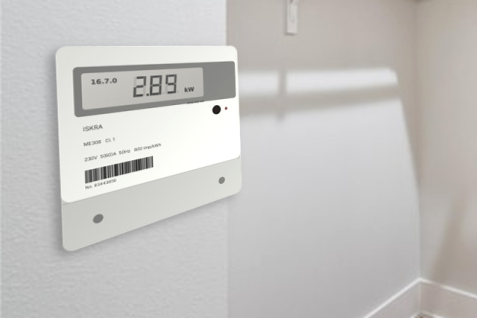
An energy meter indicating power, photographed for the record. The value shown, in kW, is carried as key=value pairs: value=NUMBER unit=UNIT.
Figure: value=2.89 unit=kW
